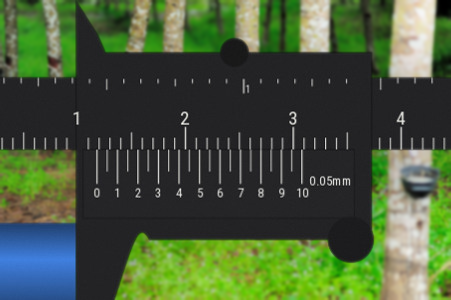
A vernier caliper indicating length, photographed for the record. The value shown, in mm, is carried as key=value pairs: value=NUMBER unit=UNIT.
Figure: value=11.8 unit=mm
